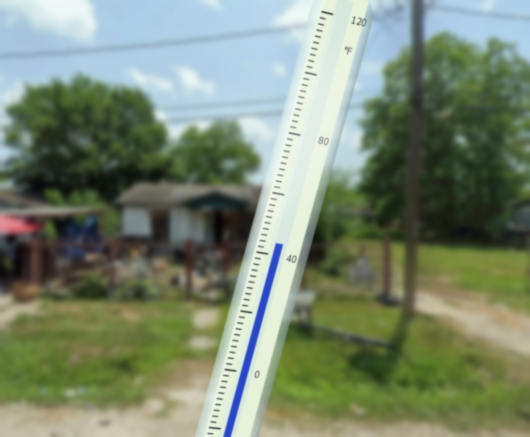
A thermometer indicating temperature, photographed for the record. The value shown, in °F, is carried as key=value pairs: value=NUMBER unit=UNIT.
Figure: value=44 unit=°F
